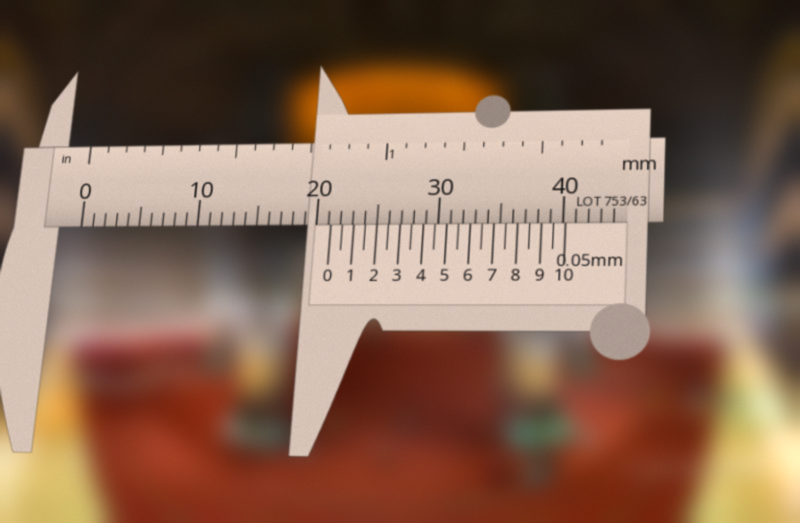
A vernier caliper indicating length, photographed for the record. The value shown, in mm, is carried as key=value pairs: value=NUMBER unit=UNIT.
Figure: value=21.2 unit=mm
